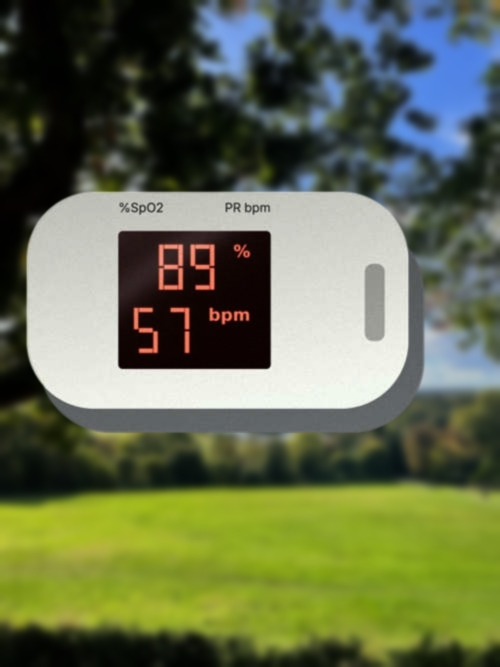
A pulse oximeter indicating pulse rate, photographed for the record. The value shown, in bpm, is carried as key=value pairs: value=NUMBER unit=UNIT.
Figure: value=57 unit=bpm
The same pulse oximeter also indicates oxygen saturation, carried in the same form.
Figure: value=89 unit=%
